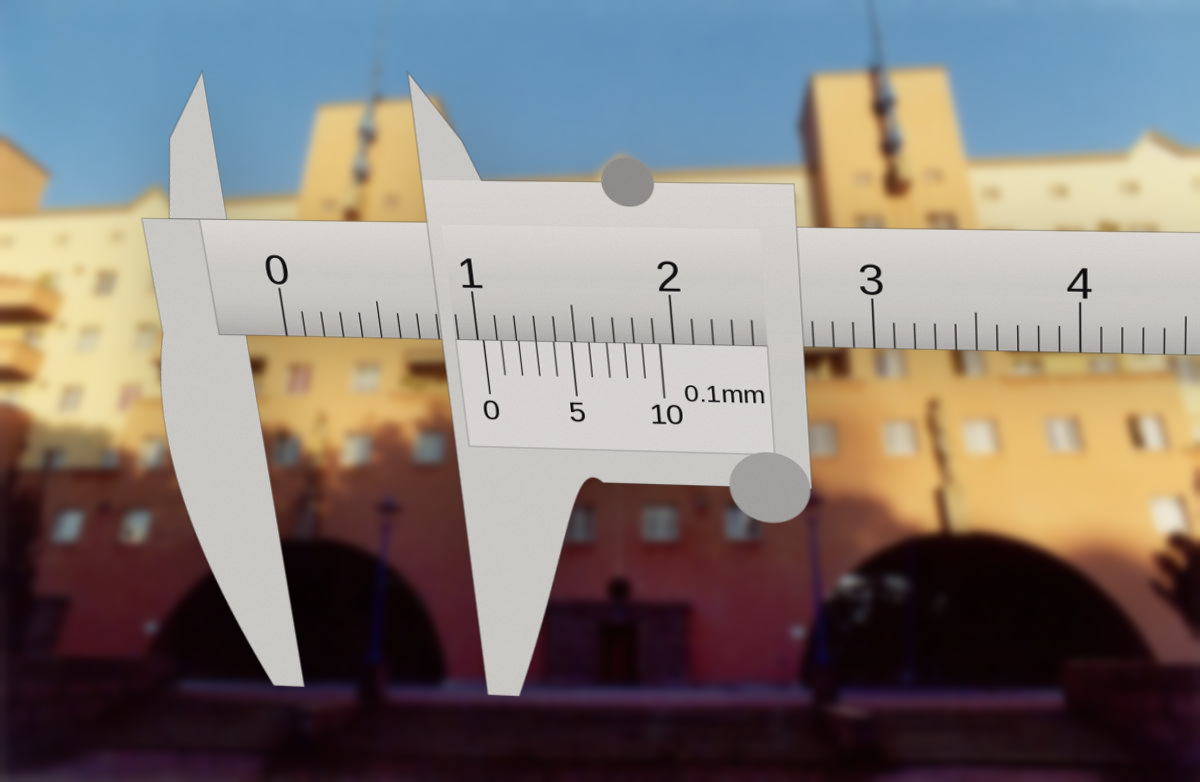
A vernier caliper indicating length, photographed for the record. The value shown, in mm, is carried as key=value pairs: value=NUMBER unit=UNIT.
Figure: value=10.3 unit=mm
